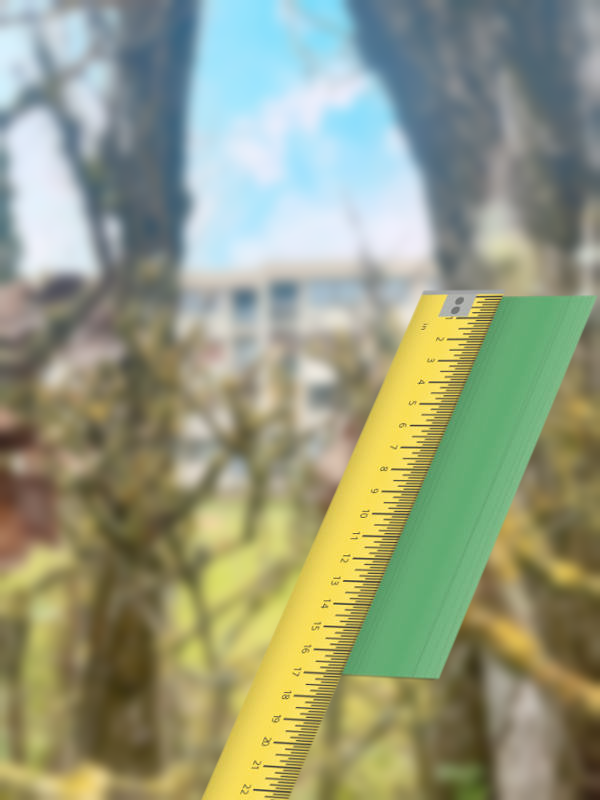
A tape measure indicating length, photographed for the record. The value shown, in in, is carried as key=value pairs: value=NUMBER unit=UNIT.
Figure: value=17 unit=in
